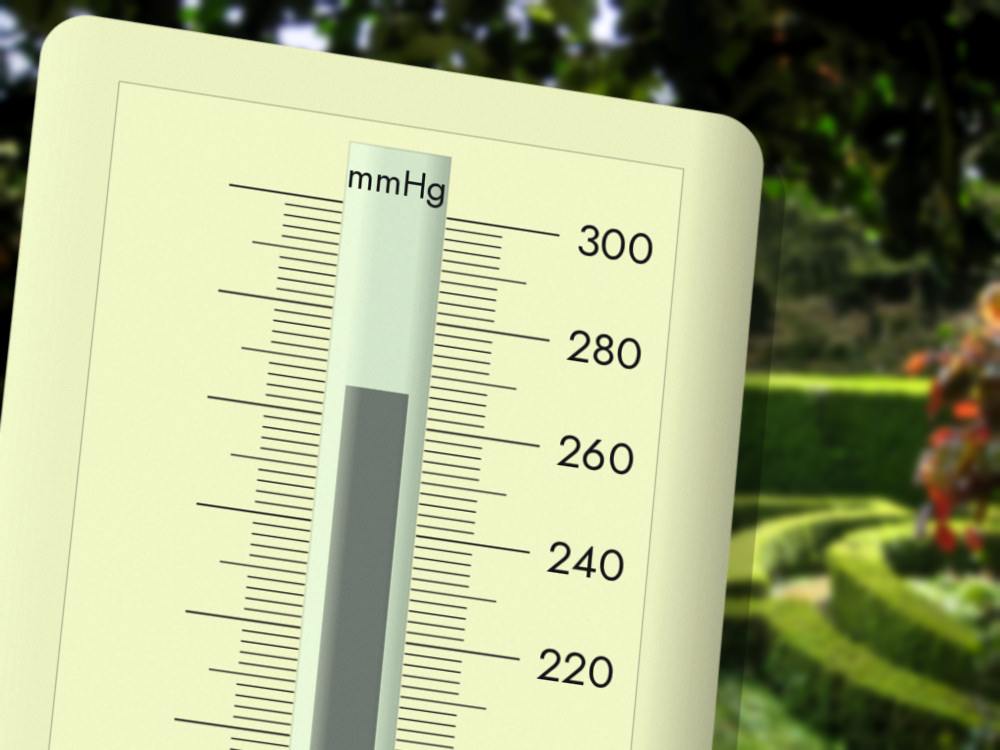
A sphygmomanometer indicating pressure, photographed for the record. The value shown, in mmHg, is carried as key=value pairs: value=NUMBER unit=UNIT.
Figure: value=266 unit=mmHg
